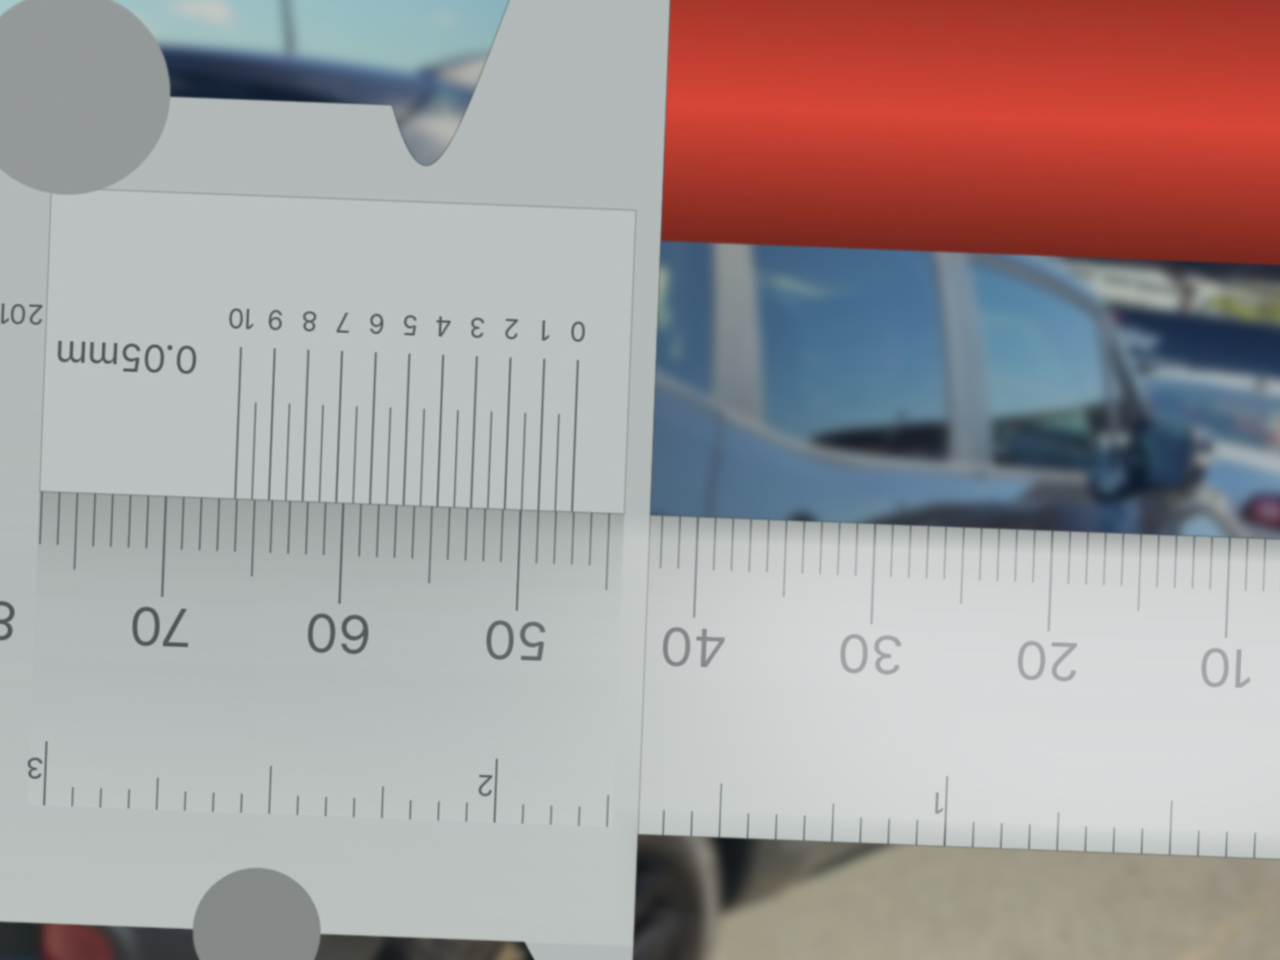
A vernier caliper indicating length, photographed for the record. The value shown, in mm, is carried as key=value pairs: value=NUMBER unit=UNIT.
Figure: value=47.1 unit=mm
